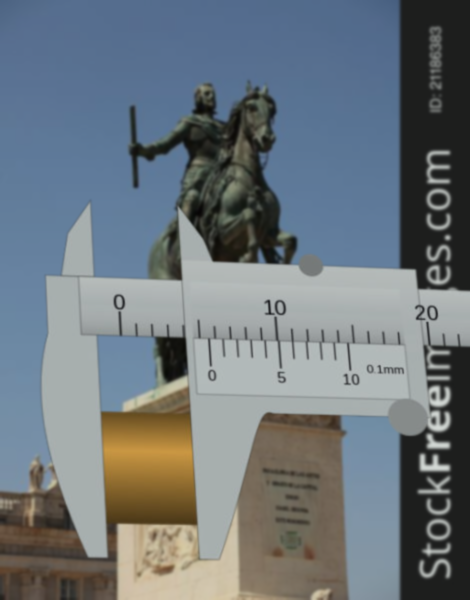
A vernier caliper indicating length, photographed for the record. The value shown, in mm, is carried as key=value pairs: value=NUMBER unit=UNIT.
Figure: value=5.6 unit=mm
